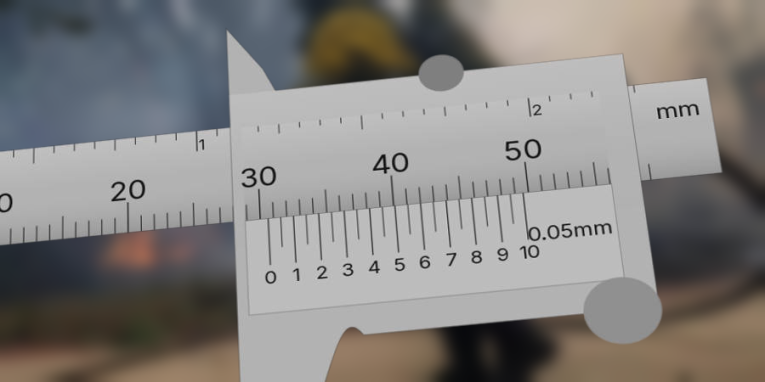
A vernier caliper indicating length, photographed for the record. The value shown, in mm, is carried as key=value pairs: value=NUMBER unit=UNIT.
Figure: value=30.6 unit=mm
